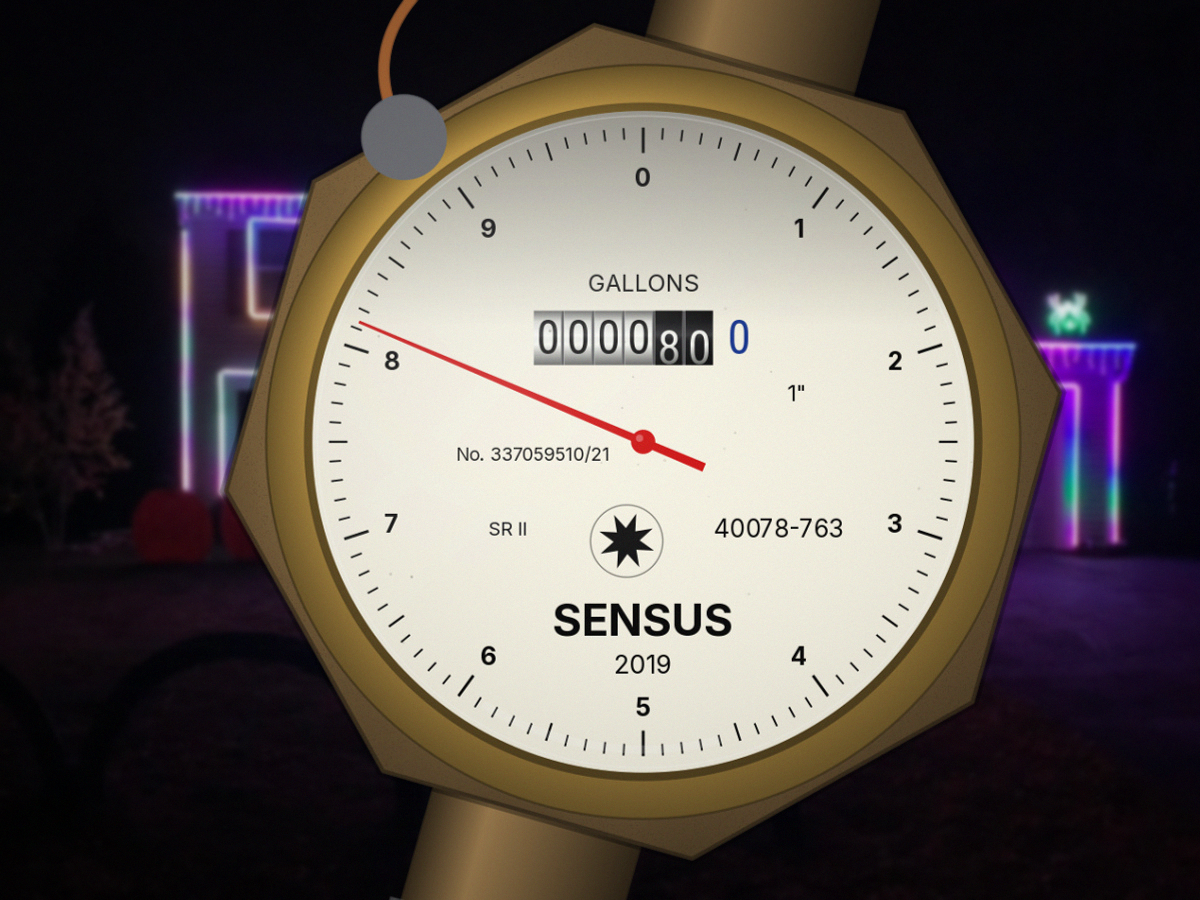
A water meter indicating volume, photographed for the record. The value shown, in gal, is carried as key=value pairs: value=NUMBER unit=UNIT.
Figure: value=798.1 unit=gal
